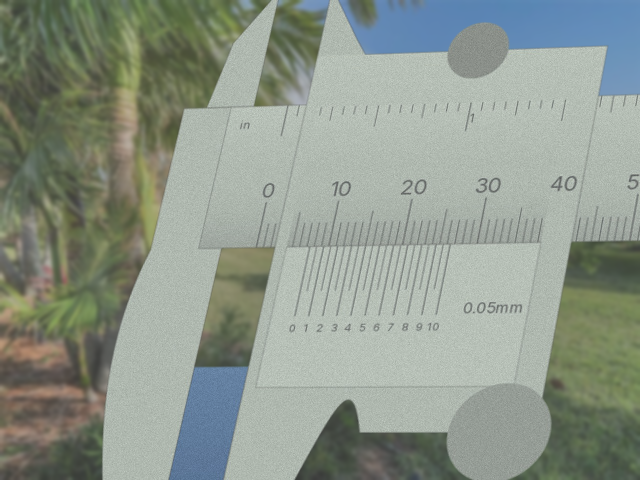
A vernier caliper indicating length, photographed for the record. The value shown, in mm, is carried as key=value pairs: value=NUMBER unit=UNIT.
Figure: value=7.4 unit=mm
